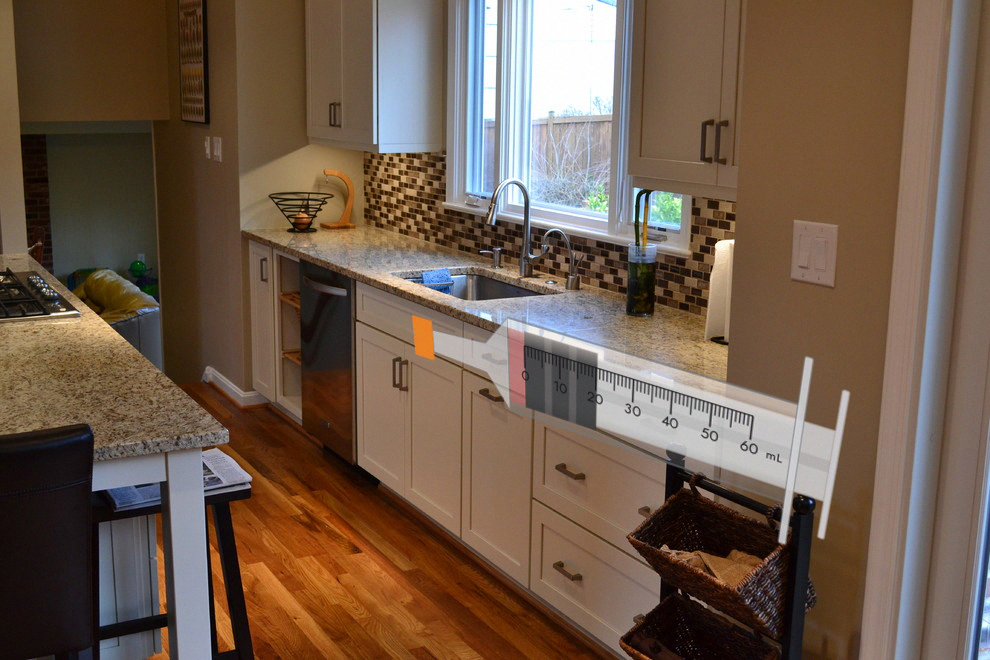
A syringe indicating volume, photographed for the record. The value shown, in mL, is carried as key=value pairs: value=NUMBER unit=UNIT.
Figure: value=0 unit=mL
